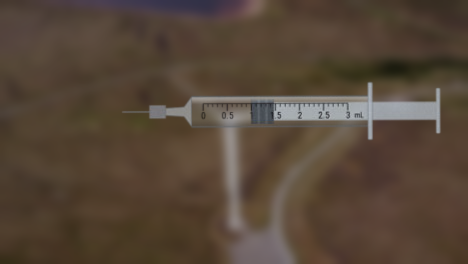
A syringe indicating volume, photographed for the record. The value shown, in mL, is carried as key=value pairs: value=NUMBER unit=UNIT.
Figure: value=1 unit=mL
